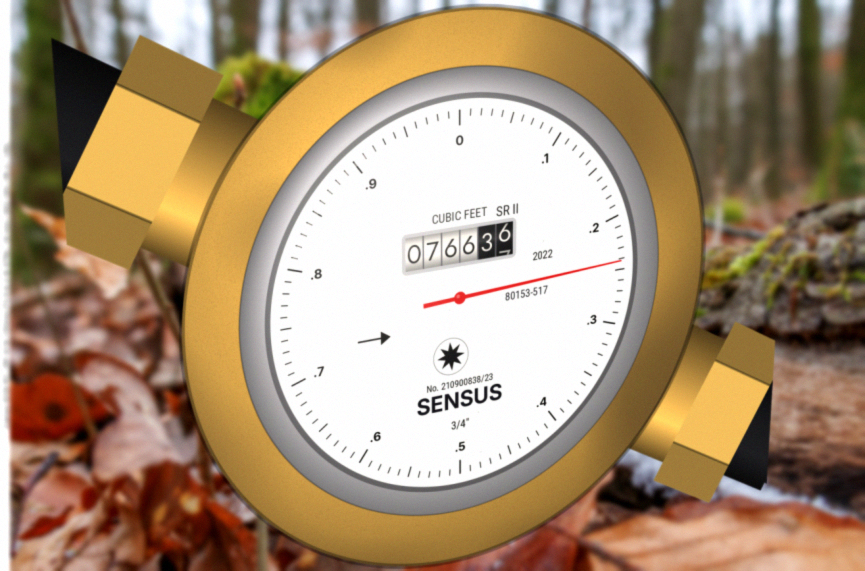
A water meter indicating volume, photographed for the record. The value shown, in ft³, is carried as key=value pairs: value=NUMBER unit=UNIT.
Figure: value=76636.24 unit=ft³
